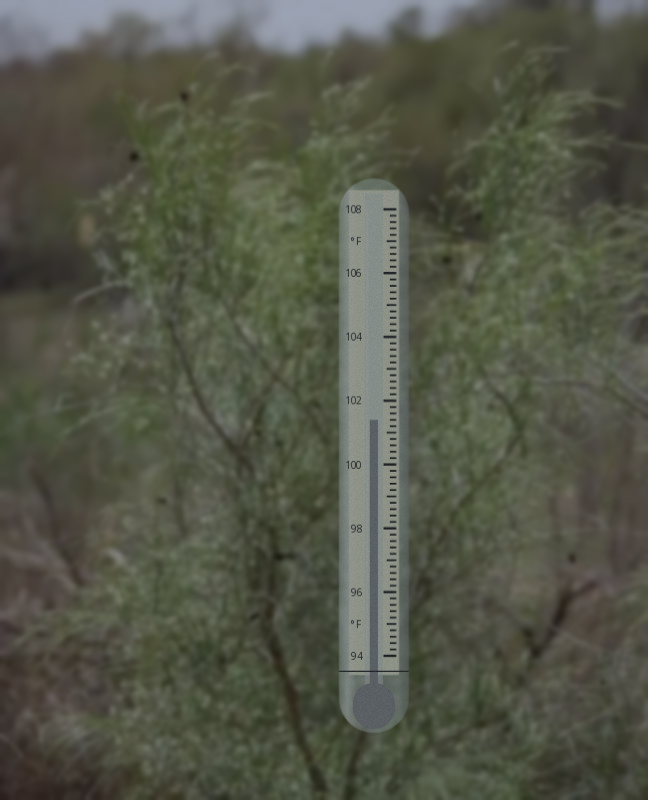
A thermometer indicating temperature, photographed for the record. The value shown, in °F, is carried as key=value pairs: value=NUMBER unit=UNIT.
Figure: value=101.4 unit=°F
